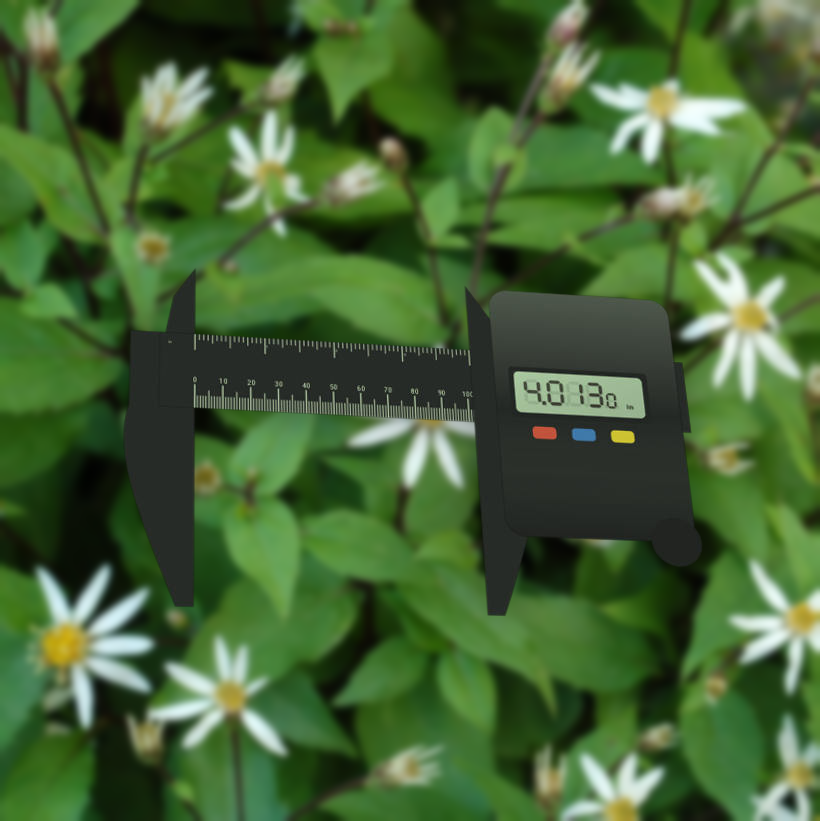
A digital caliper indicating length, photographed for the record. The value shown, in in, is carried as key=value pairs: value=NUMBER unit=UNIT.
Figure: value=4.0130 unit=in
